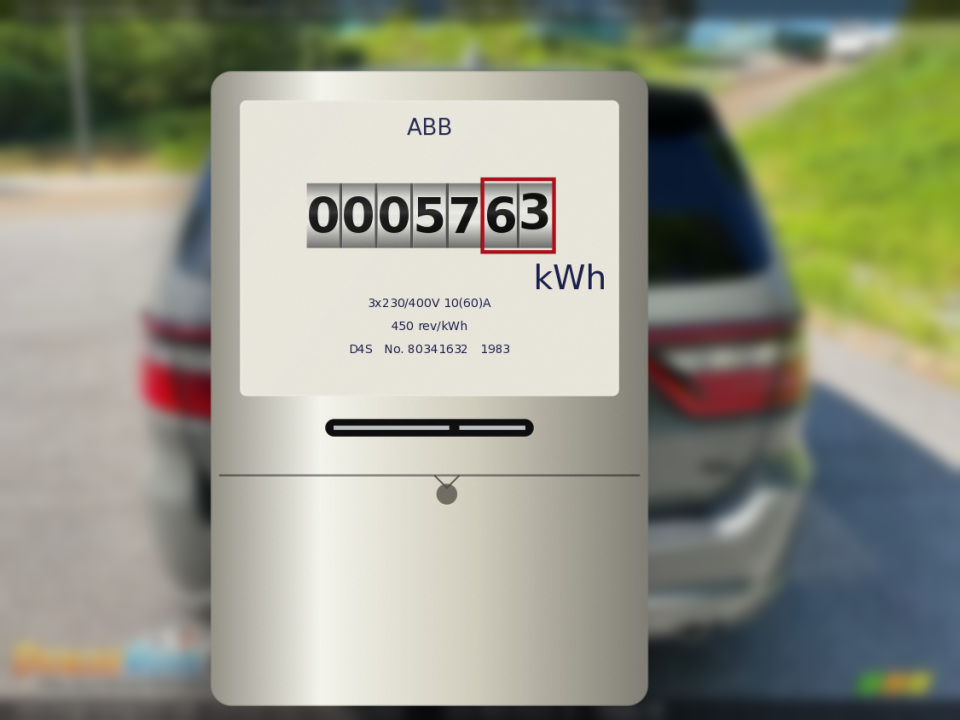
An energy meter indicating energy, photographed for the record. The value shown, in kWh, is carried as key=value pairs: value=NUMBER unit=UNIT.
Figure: value=57.63 unit=kWh
